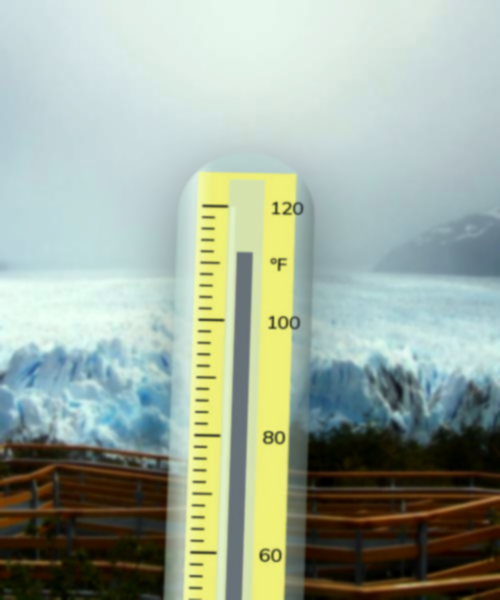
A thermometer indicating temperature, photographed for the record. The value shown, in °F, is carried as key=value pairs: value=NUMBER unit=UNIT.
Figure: value=112 unit=°F
